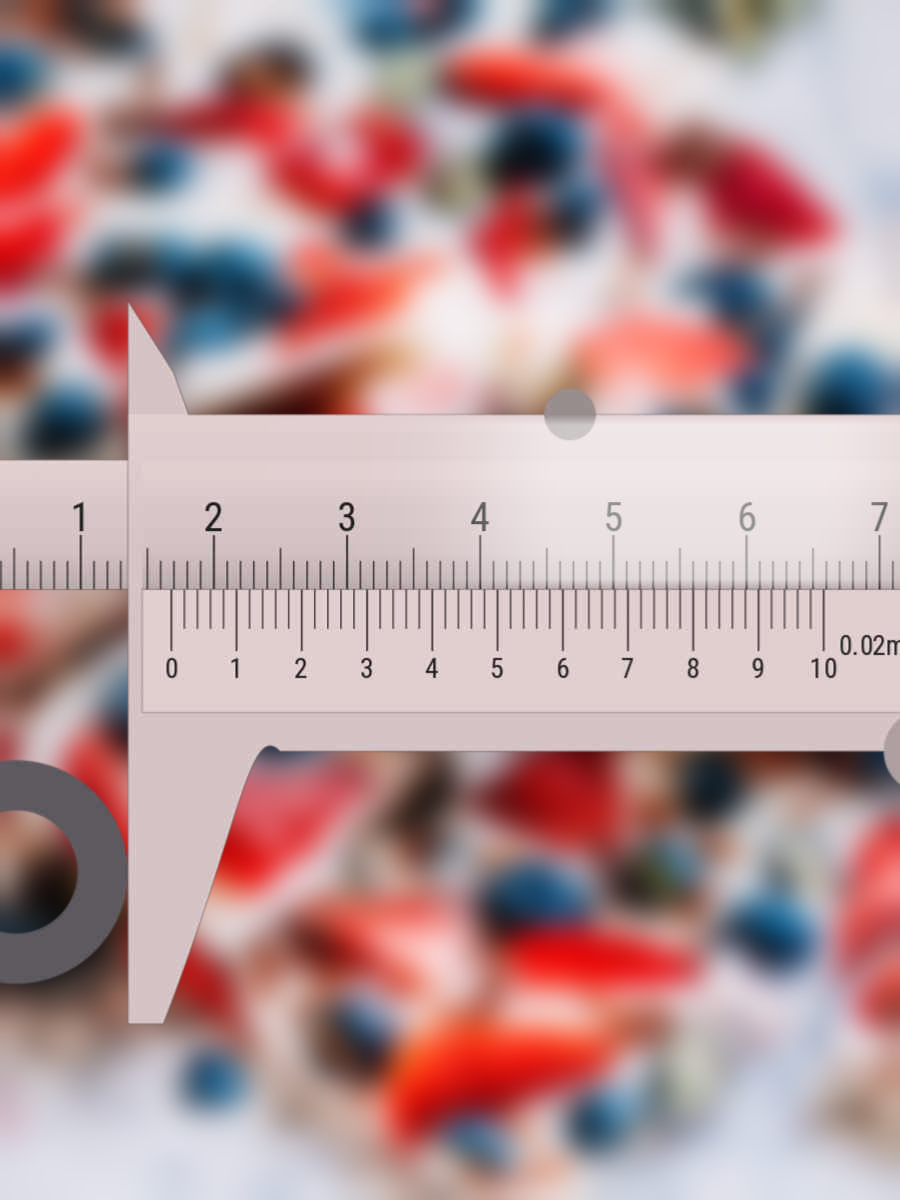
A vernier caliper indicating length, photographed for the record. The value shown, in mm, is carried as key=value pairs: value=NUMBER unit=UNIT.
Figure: value=16.8 unit=mm
